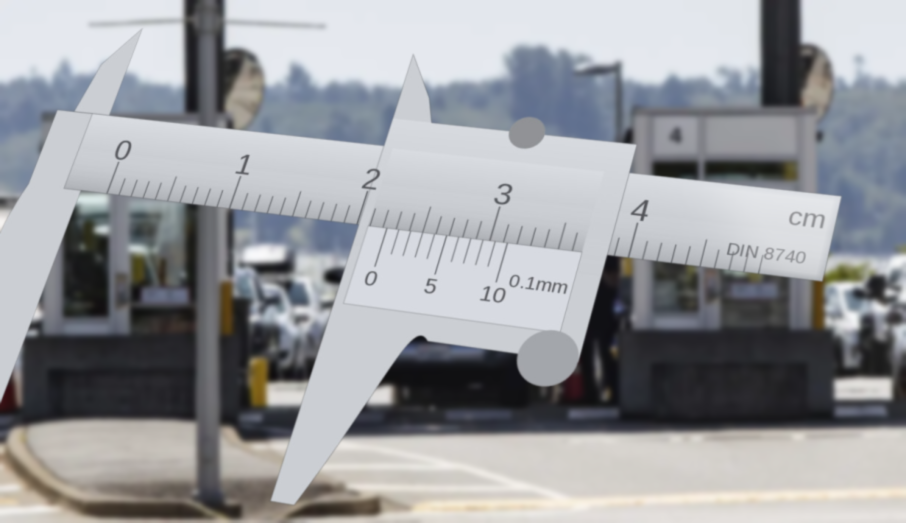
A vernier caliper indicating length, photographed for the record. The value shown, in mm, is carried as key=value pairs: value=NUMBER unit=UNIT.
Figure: value=22.3 unit=mm
